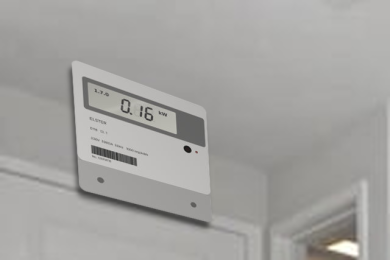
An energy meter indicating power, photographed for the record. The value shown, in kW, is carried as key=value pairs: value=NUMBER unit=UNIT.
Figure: value=0.16 unit=kW
